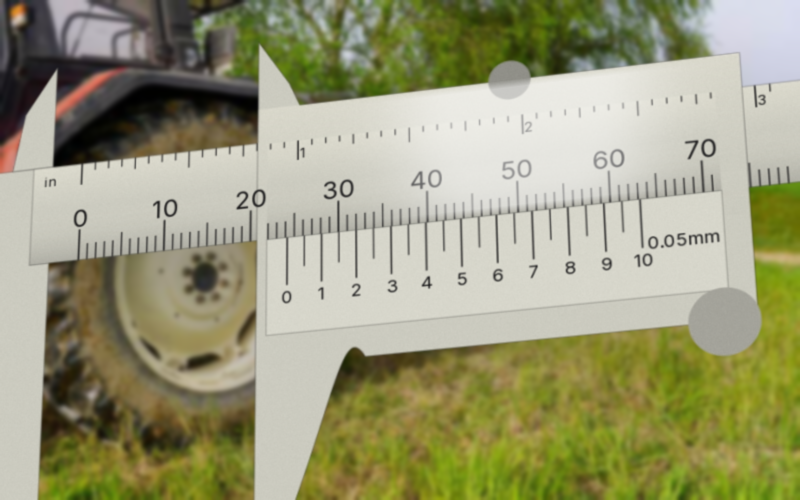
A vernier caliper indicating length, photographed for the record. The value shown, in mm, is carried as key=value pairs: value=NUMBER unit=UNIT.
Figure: value=24.2 unit=mm
